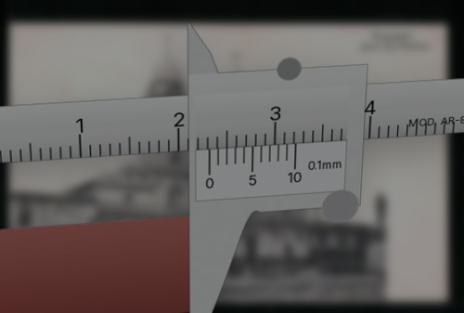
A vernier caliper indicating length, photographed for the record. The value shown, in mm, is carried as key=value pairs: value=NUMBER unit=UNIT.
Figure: value=23.2 unit=mm
